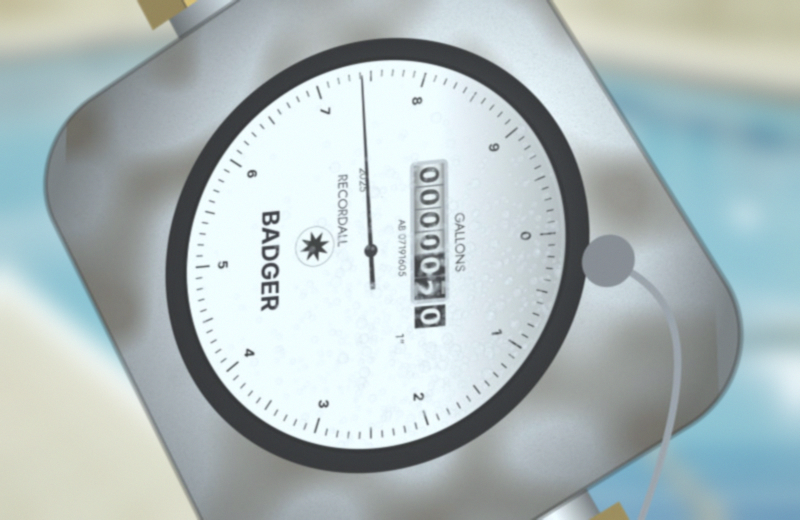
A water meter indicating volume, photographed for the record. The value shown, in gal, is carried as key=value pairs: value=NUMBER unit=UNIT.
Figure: value=17.4 unit=gal
